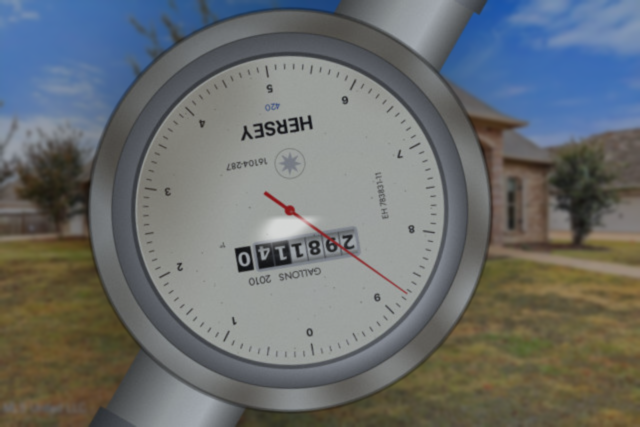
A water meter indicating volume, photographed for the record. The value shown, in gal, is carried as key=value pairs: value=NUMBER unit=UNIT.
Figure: value=2981138.7 unit=gal
